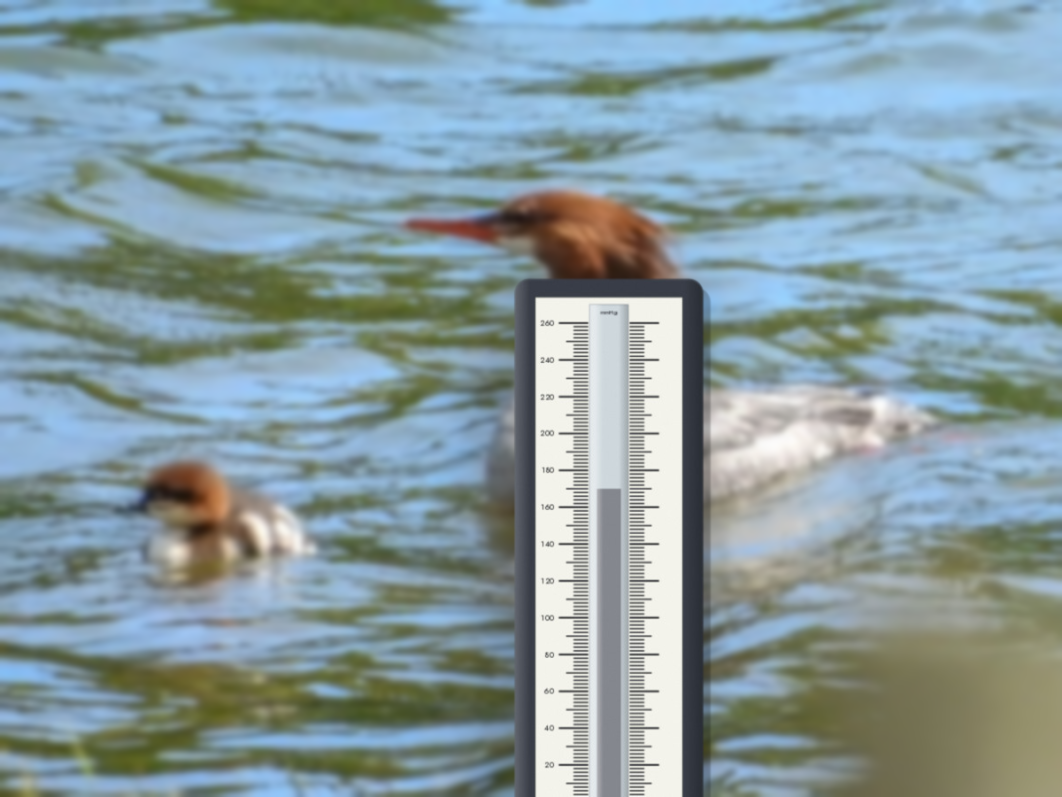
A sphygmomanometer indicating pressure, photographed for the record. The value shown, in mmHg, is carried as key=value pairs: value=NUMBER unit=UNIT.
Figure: value=170 unit=mmHg
